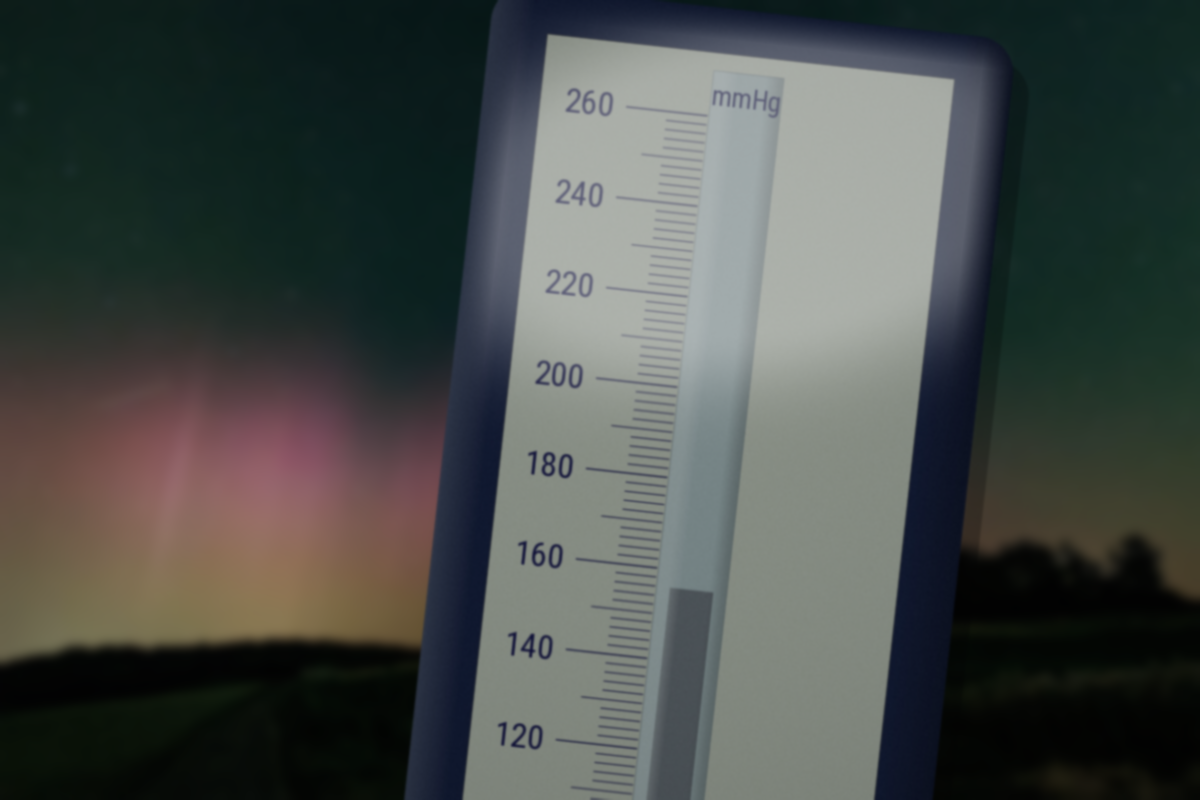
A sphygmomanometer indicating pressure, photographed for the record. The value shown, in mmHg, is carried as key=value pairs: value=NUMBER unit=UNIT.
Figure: value=156 unit=mmHg
